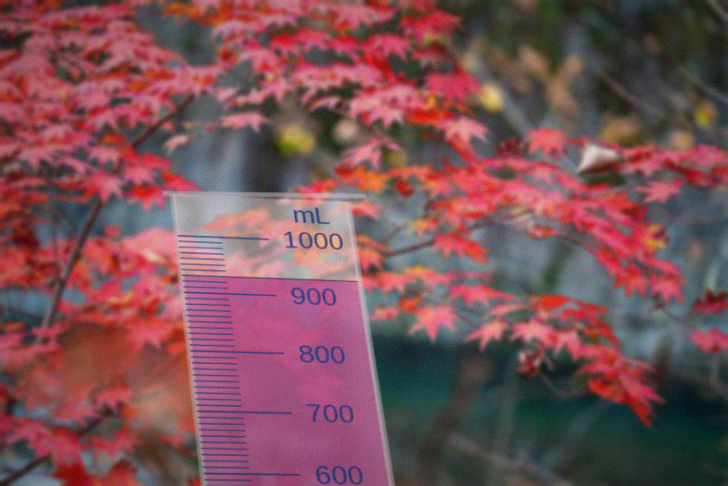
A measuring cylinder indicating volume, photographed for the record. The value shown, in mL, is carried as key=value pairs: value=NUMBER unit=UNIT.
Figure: value=930 unit=mL
